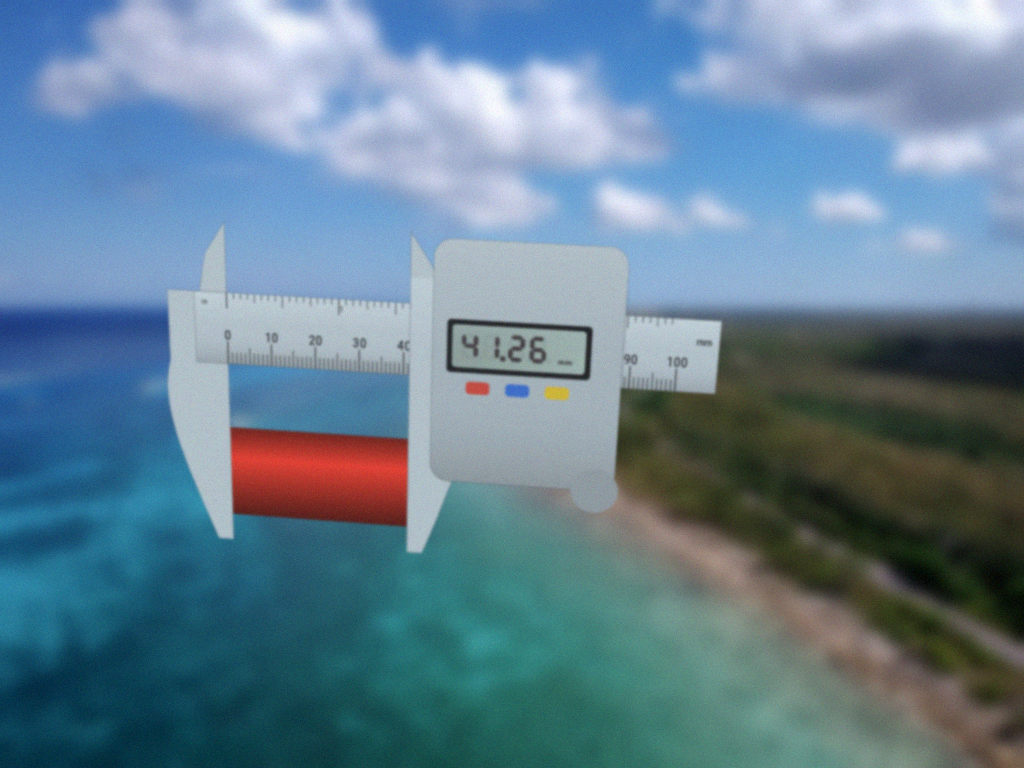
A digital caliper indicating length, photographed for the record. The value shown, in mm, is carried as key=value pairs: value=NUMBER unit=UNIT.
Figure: value=41.26 unit=mm
